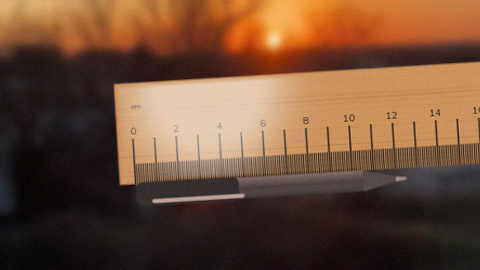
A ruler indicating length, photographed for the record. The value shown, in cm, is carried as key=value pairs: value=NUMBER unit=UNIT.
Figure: value=12.5 unit=cm
